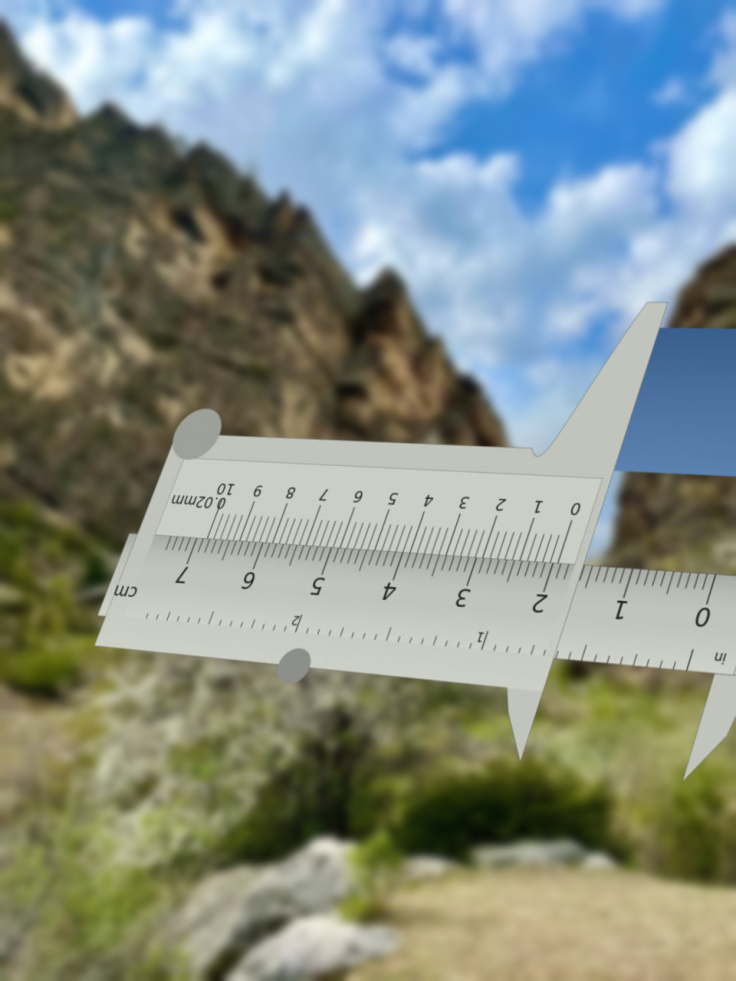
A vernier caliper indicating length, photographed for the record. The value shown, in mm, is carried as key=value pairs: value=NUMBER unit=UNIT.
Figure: value=19.4 unit=mm
